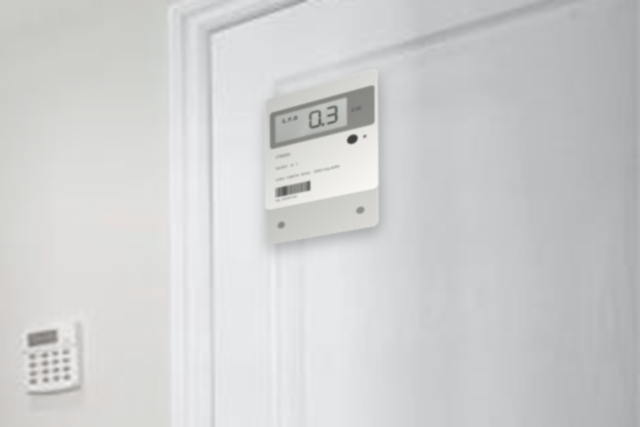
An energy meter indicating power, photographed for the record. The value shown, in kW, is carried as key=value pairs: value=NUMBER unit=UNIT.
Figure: value=0.3 unit=kW
